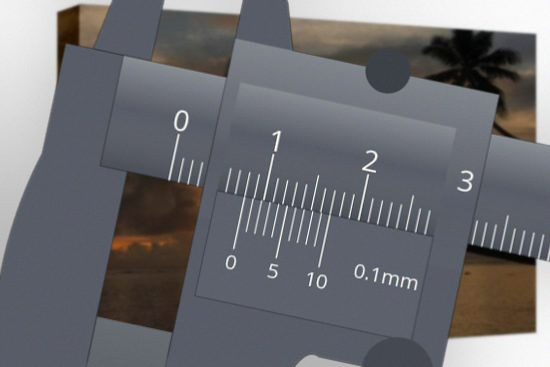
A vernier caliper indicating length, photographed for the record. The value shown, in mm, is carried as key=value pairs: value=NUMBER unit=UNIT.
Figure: value=8.0 unit=mm
